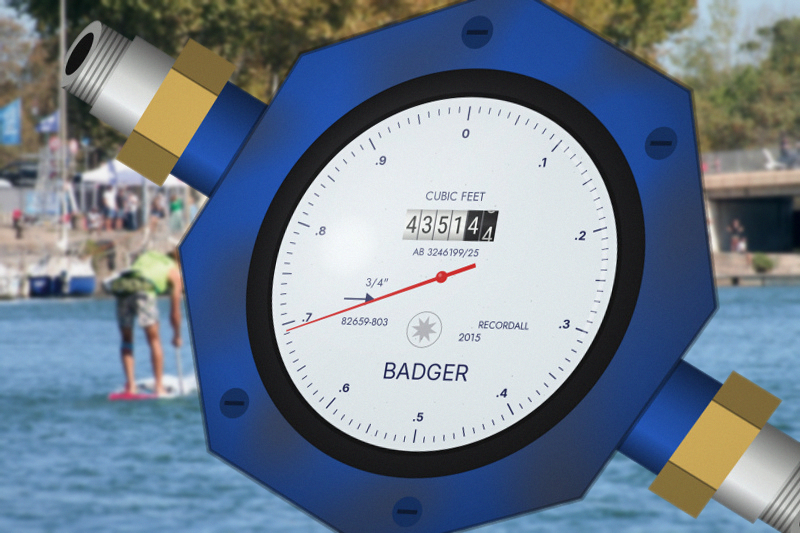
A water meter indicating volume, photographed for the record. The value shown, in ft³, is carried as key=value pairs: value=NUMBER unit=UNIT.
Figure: value=435143.69 unit=ft³
